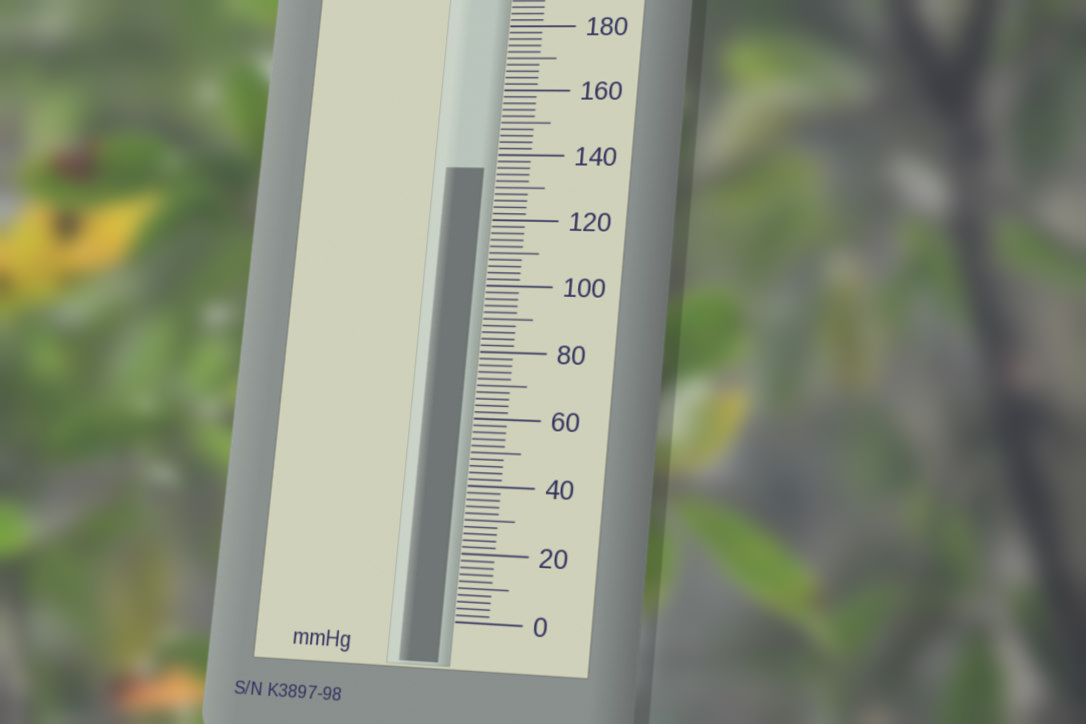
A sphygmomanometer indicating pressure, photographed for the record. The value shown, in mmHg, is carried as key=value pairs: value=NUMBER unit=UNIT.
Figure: value=136 unit=mmHg
